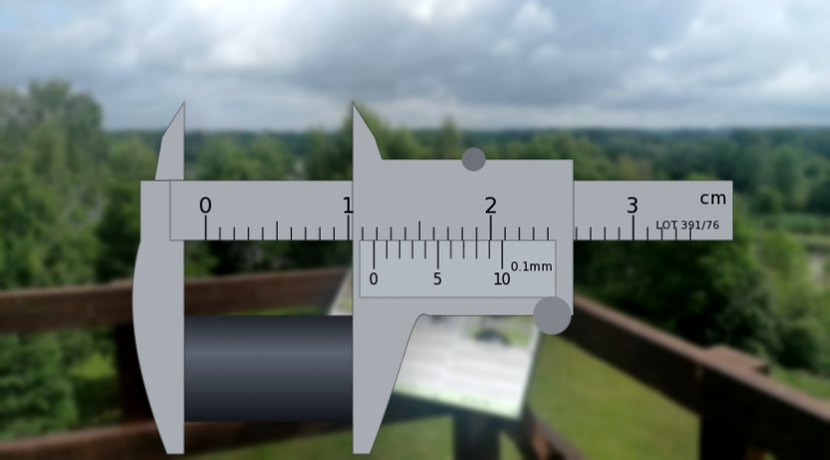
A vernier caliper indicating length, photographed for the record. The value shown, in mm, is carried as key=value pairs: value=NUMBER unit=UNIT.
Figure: value=11.8 unit=mm
